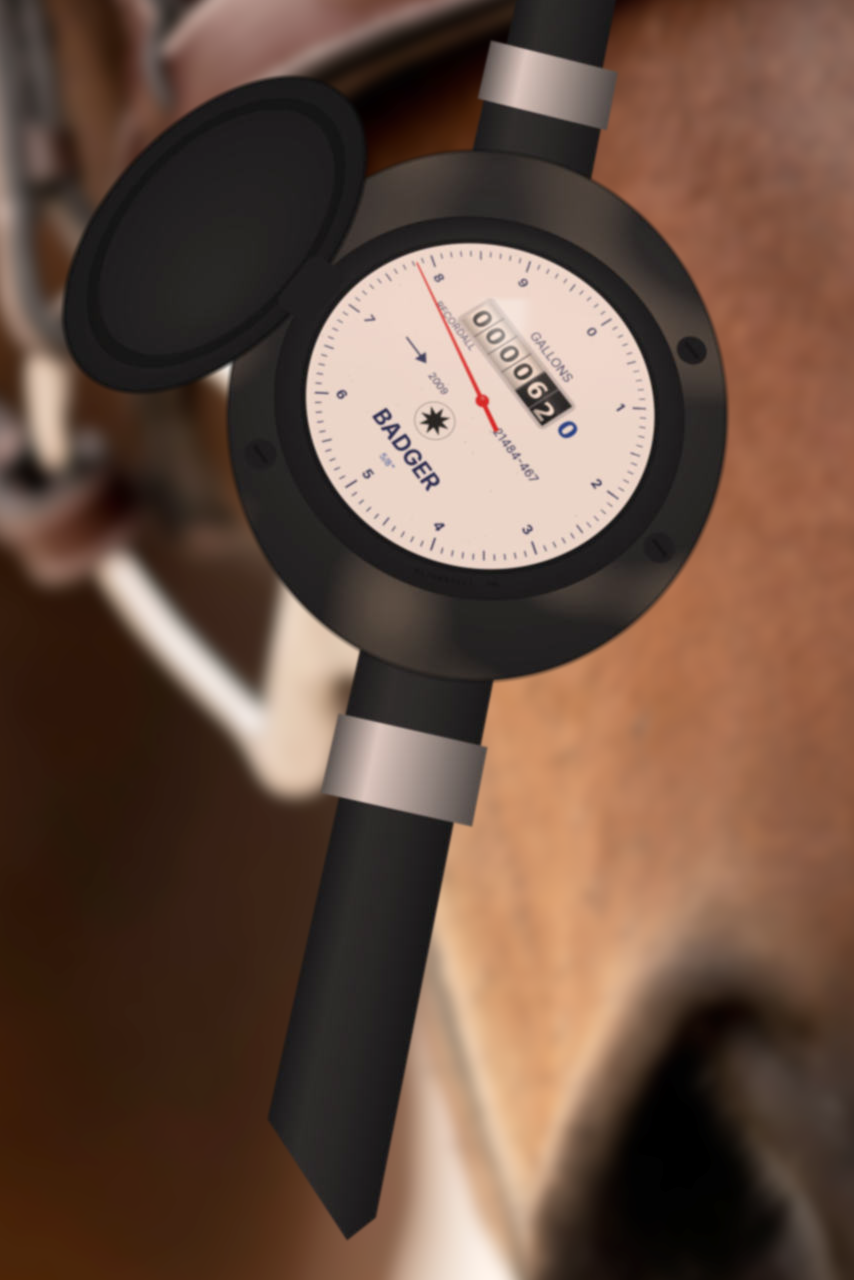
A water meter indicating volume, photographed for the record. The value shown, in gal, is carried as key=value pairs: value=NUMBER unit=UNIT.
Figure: value=617.8 unit=gal
